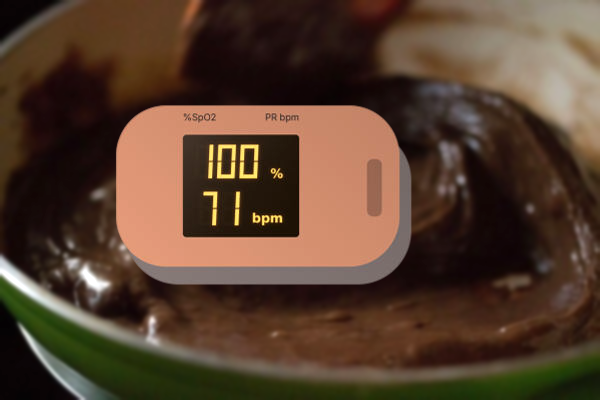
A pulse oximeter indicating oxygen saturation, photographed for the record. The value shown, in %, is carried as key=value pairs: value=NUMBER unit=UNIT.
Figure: value=100 unit=%
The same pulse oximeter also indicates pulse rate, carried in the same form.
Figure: value=71 unit=bpm
